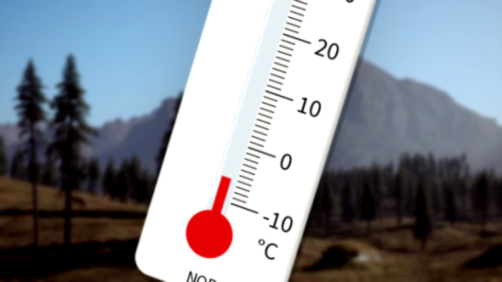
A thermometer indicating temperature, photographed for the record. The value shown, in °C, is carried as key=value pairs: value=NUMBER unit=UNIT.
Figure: value=-6 unit=°C
